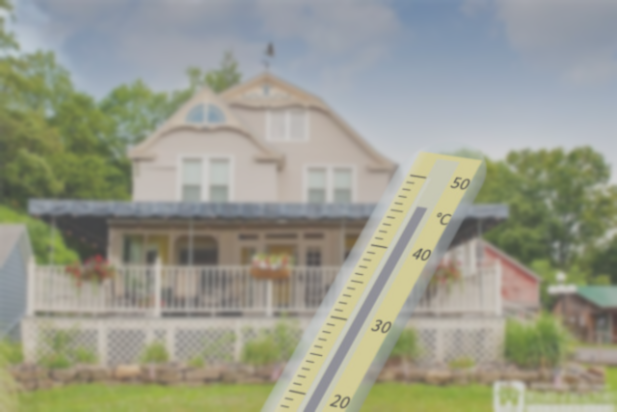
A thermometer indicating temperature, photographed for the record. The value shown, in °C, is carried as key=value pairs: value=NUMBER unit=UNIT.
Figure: value=46 unit=°C
